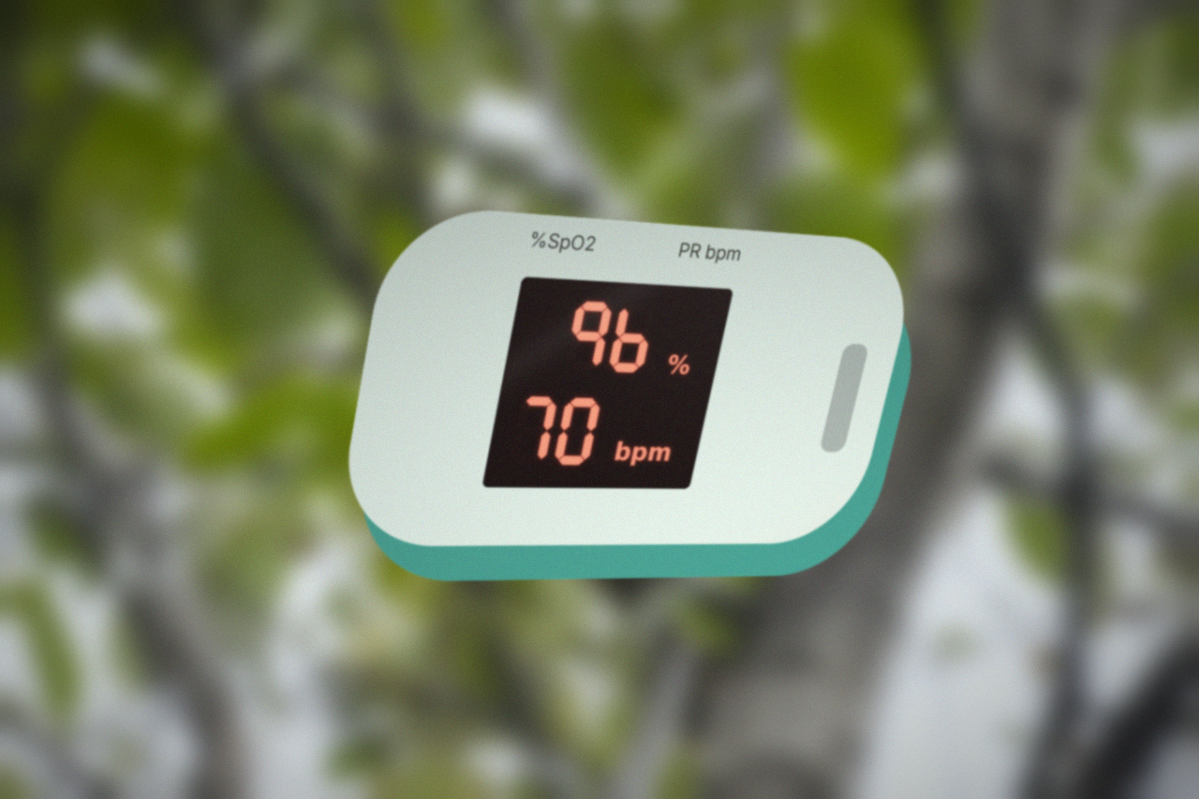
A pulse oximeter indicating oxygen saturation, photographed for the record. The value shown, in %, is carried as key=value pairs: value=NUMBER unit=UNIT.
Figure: value=96 unit=%
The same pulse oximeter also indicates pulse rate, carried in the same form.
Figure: value=70 unit=bpm
